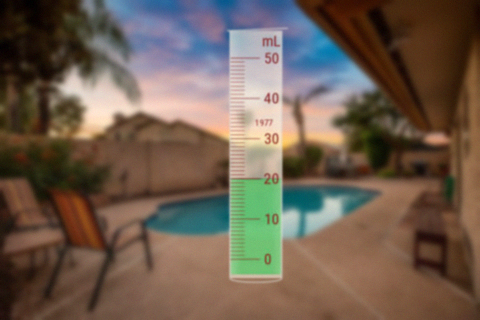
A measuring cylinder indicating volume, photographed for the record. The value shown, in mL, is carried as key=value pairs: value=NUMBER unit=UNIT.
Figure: value=20 unit=mL
